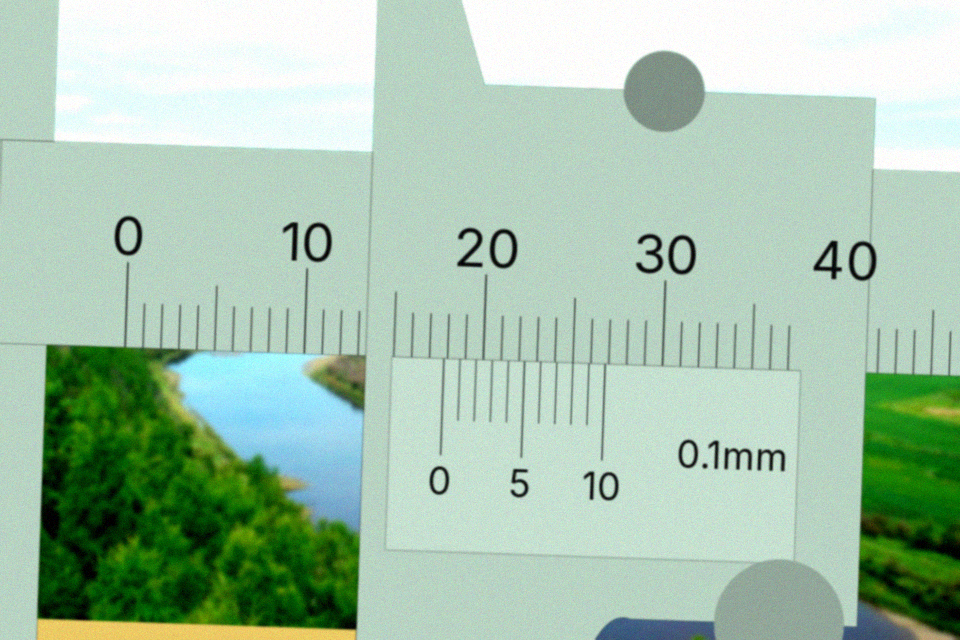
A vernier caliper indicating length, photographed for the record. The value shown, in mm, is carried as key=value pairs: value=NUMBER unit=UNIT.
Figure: value=17.8 unit=mm
